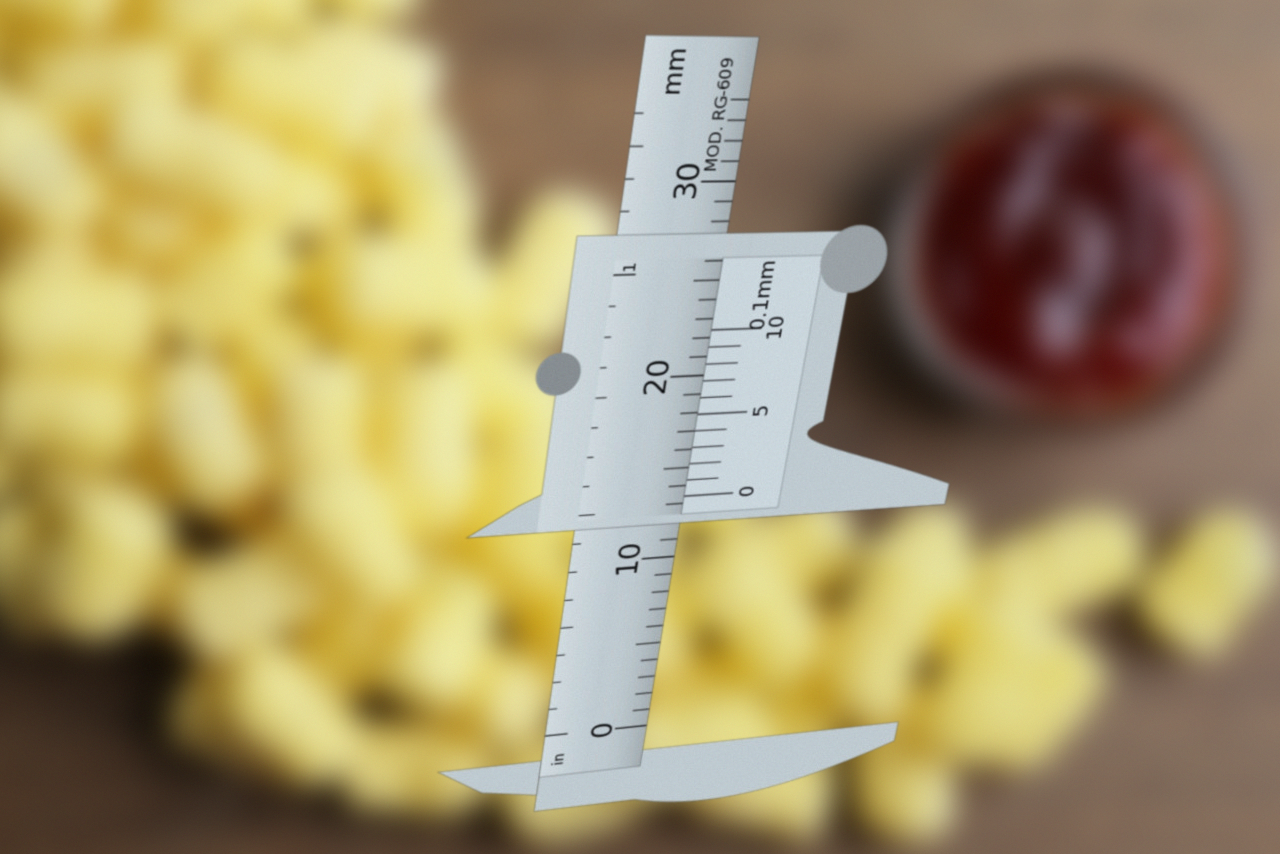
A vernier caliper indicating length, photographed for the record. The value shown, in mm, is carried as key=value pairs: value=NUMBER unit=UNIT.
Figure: value=13.4 unit=mm
